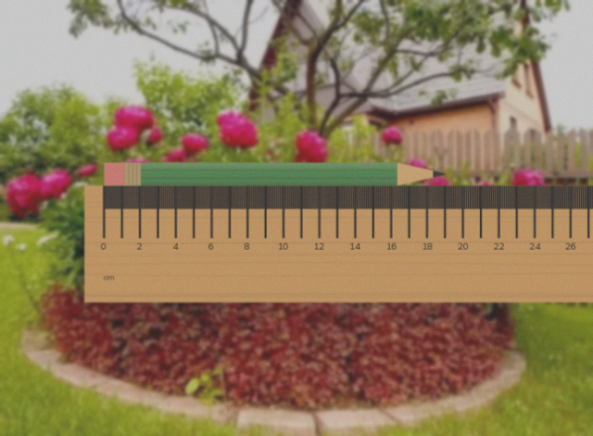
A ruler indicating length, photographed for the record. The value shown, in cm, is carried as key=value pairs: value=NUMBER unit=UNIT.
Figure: value=19 unit=cm
